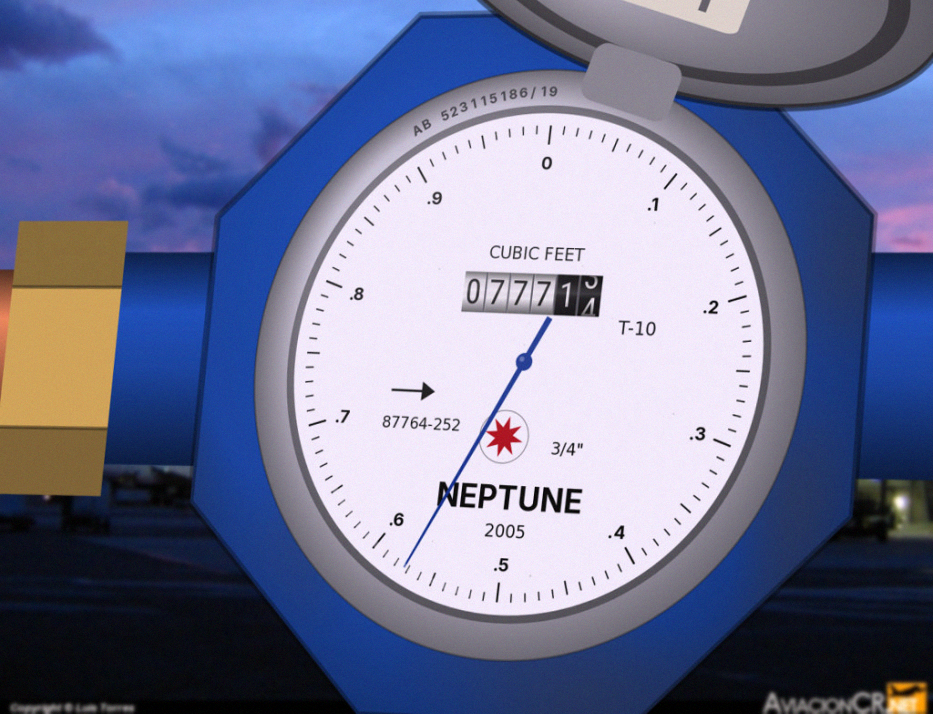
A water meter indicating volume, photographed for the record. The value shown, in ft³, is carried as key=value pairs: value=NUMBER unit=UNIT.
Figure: value=77713.57 unit=ft³
